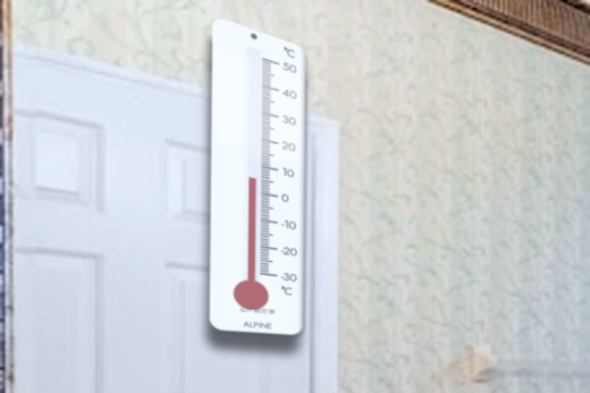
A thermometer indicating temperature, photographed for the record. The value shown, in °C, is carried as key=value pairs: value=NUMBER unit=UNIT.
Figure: value=5 unit=°C
